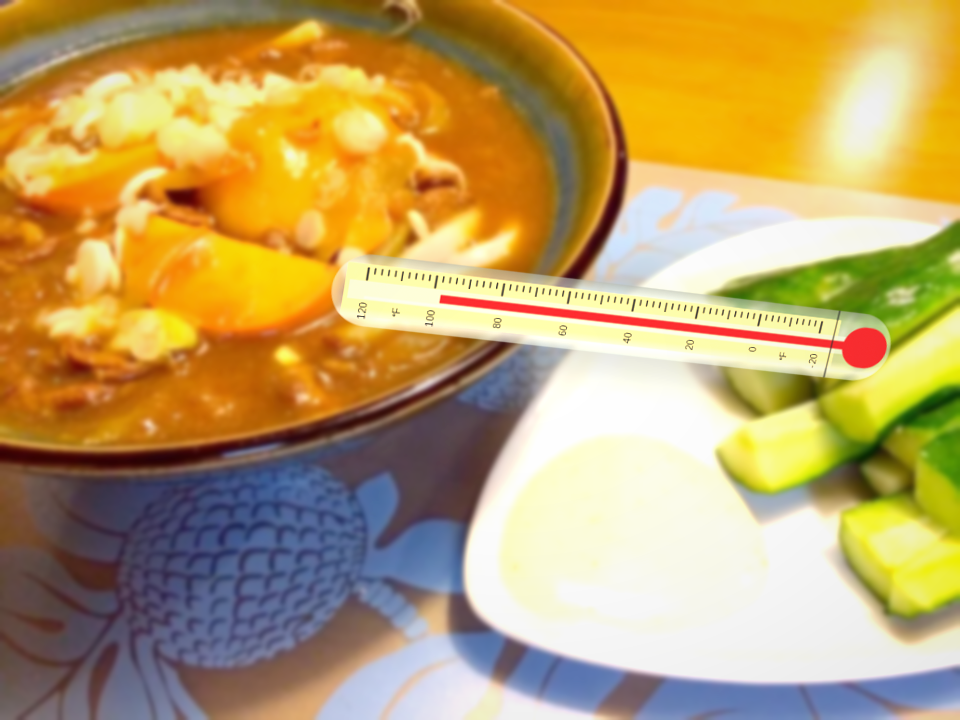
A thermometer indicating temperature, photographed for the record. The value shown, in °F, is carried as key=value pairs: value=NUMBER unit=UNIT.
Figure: value=98 unit=°F
